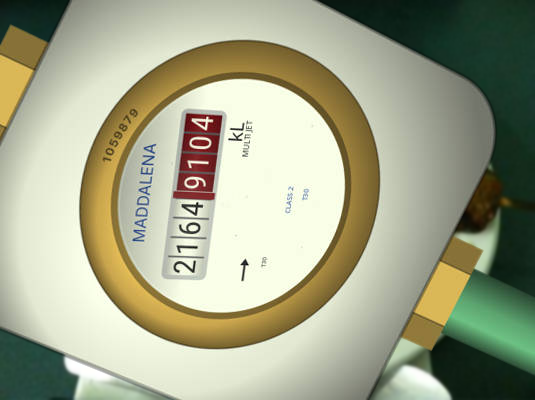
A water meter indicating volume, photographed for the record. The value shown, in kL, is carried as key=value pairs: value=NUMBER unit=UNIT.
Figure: value=2164.9104 unit=kL
